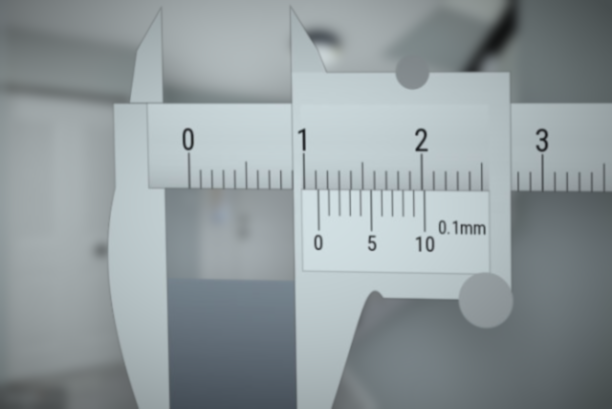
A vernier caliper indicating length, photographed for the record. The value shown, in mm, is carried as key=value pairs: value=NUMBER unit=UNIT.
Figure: value=11.2 unit=mm
